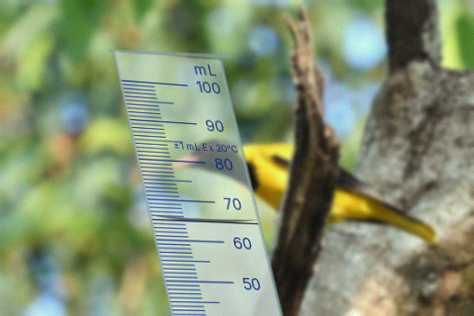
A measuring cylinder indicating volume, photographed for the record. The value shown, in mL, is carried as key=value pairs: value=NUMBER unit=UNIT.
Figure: value=65 unit=mL
